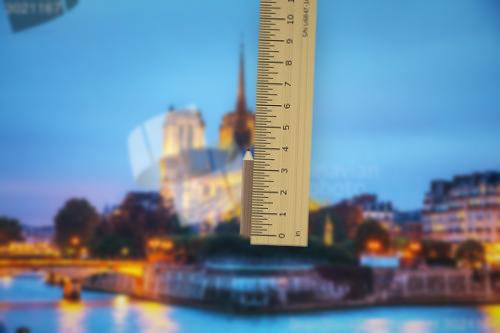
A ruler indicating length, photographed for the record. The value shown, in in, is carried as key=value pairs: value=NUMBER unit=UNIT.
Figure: value=4 unit=in
